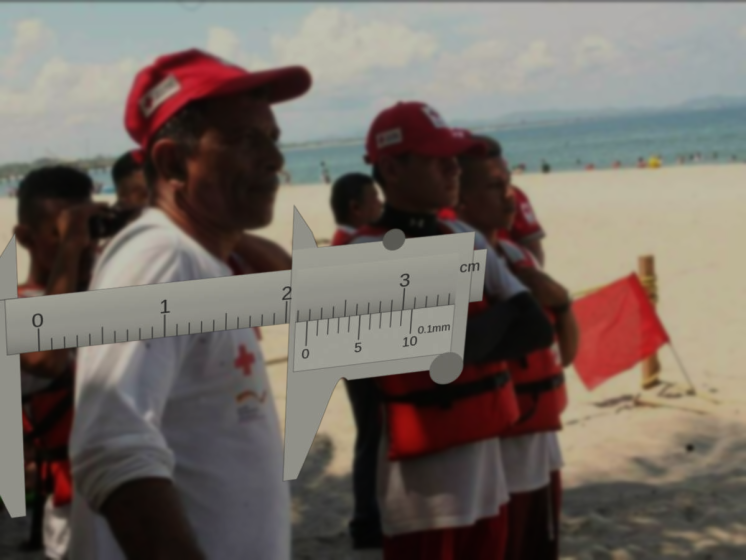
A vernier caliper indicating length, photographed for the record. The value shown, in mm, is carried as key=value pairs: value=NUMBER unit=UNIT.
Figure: value=21.8 unit=mm
